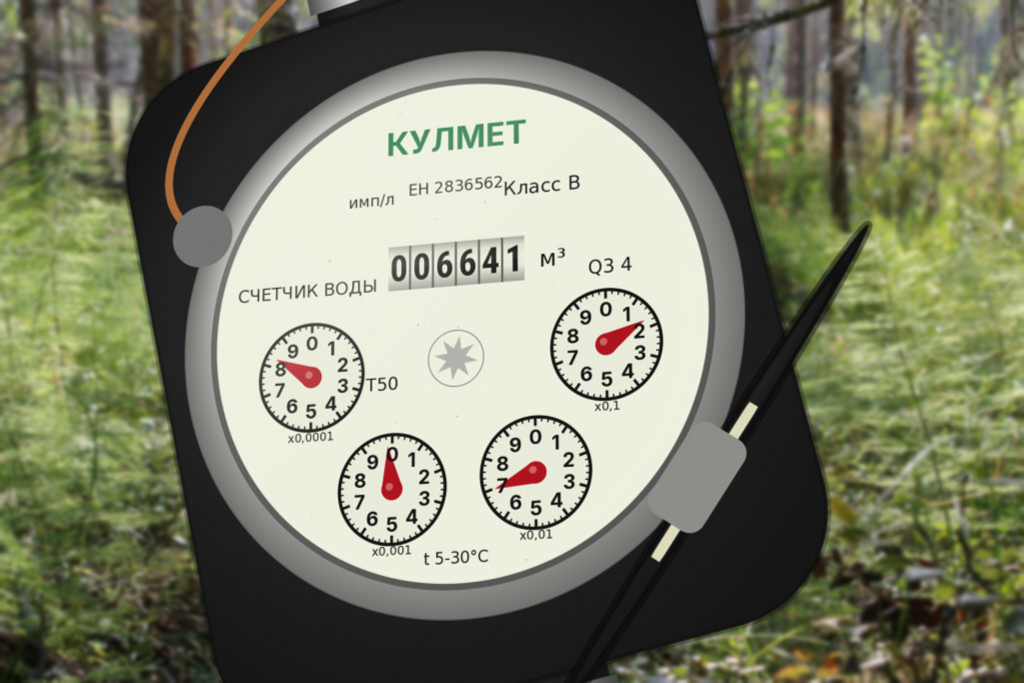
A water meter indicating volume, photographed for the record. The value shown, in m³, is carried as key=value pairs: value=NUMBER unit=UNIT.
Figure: value=6641.1698 unit=m³
